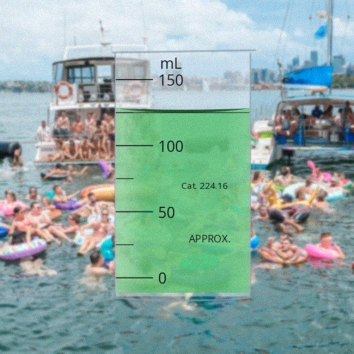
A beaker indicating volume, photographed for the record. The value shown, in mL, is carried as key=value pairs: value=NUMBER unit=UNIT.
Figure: value=125 unit=mL
